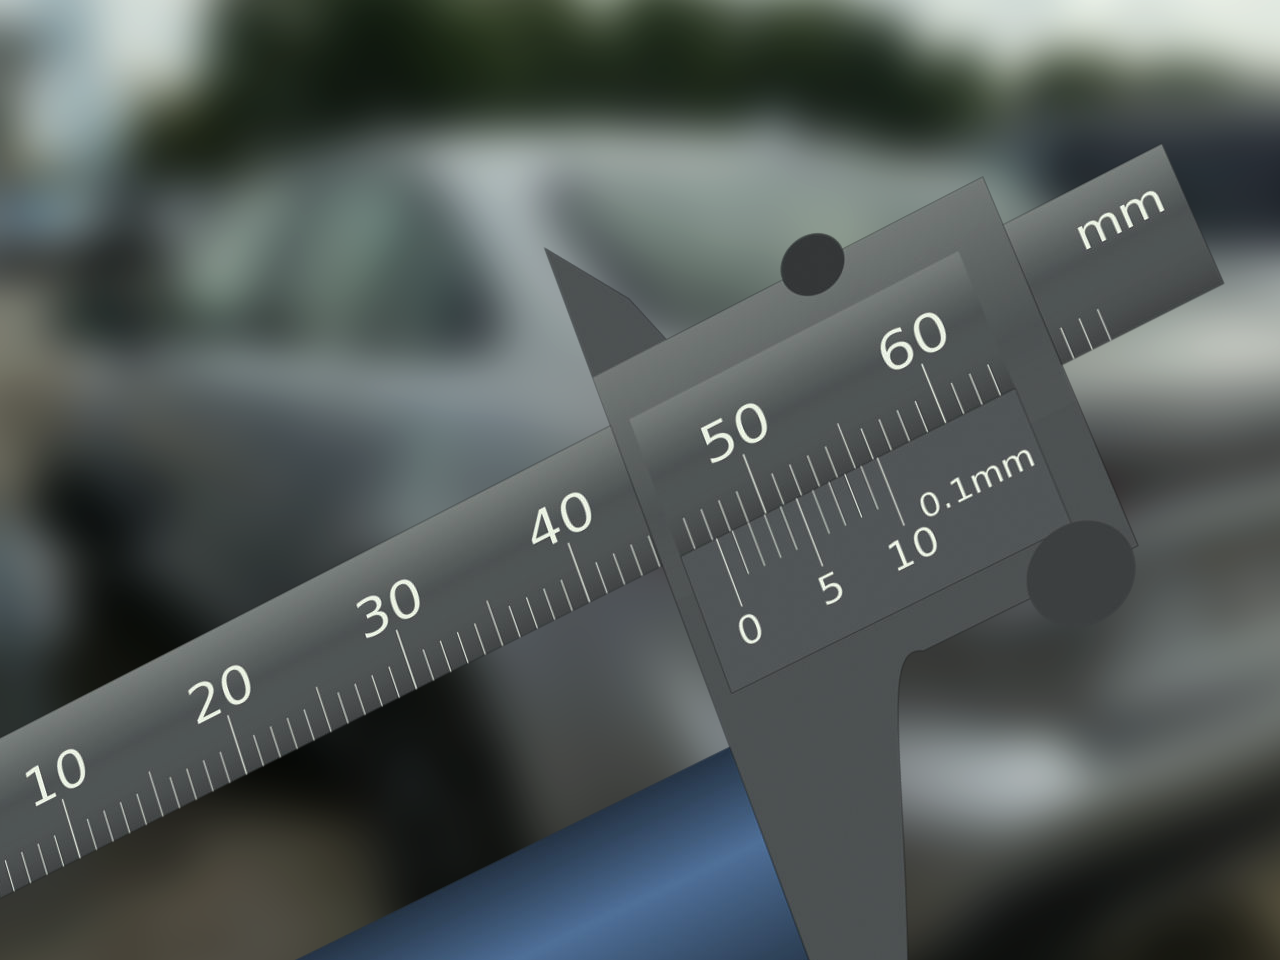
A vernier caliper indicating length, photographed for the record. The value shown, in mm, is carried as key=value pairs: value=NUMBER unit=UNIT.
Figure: value=47.2 unit=mm
